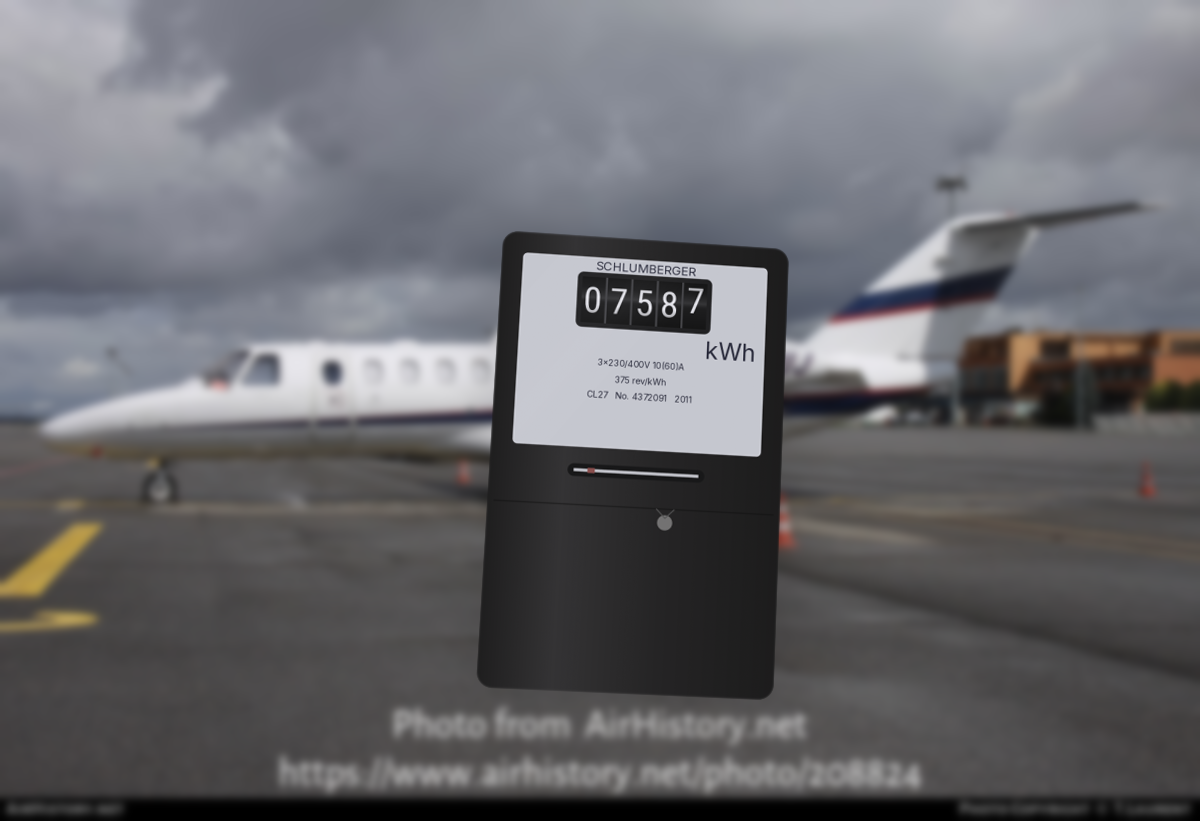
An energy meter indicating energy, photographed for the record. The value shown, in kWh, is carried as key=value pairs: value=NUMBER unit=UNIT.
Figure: value=7587 unit=kWh
